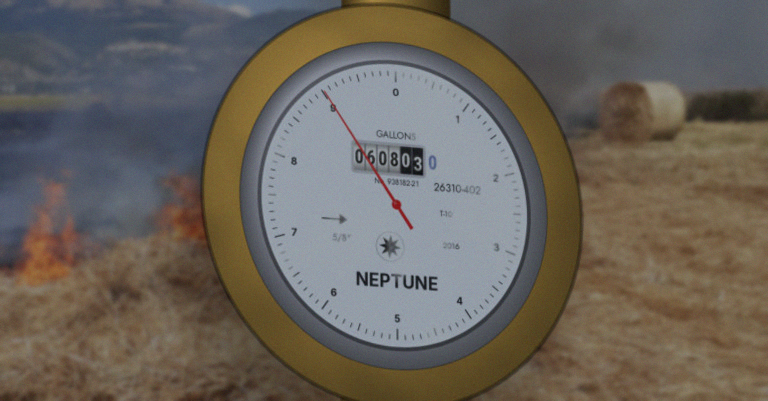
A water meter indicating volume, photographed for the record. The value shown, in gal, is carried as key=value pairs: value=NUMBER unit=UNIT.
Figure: value=608029.0 unit=gal
